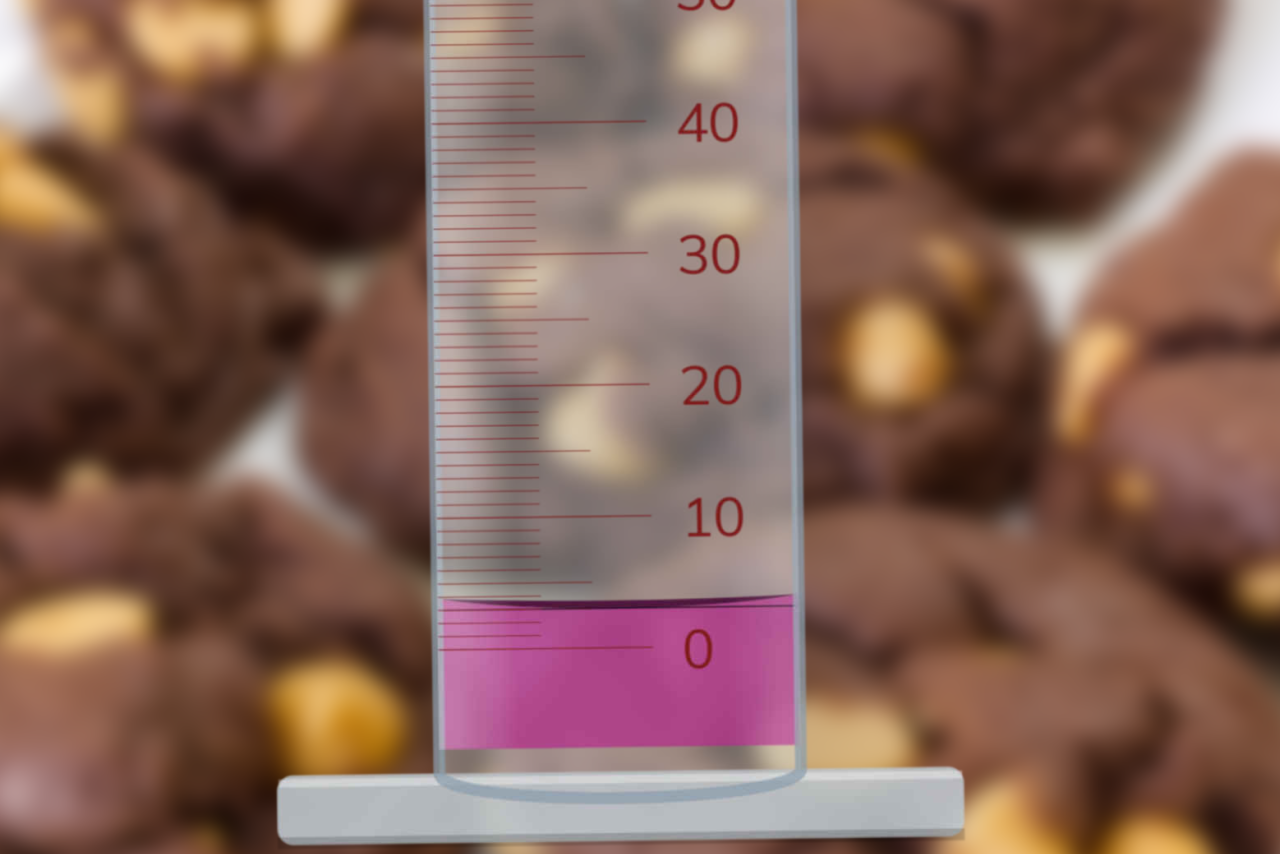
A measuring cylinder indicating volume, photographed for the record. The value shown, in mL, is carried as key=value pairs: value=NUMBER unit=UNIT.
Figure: value=3 unit=mL
